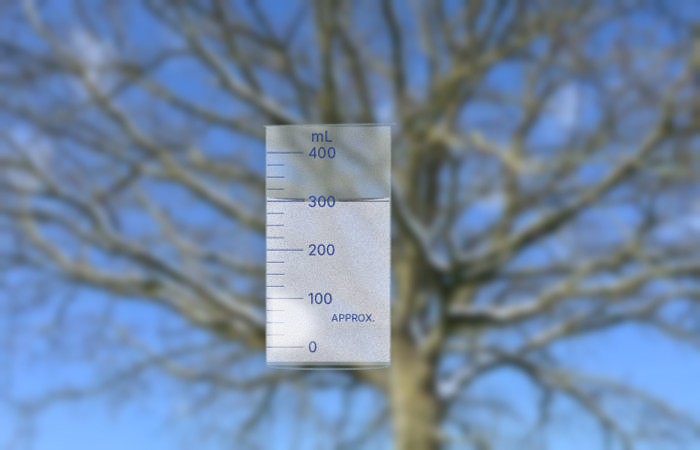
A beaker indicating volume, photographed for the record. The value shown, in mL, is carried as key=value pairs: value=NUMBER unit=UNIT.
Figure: value=300 unit=mL
